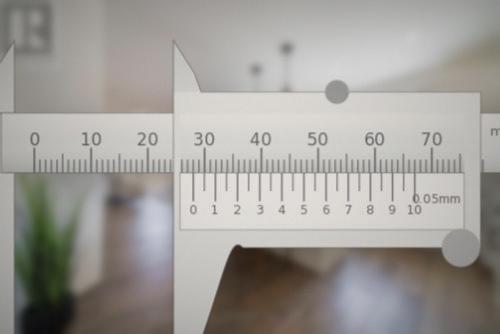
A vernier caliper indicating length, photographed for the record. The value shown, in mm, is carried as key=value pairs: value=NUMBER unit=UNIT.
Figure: value=28.0 unit=mm
